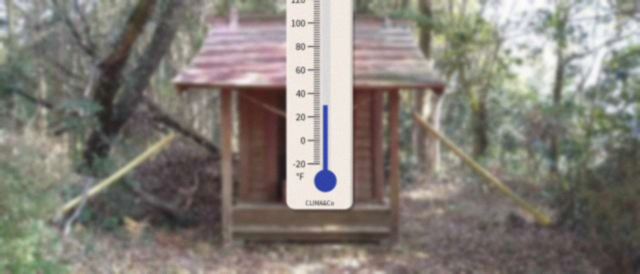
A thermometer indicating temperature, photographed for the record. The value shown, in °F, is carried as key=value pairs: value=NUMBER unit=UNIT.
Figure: value=30 unit=°F
